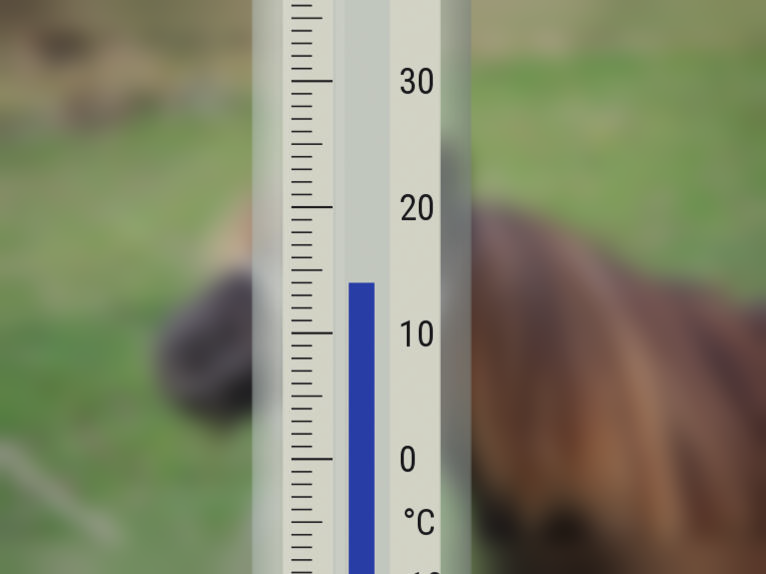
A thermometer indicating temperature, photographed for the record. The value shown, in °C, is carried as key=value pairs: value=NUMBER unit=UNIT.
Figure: value=14 unit=°C
